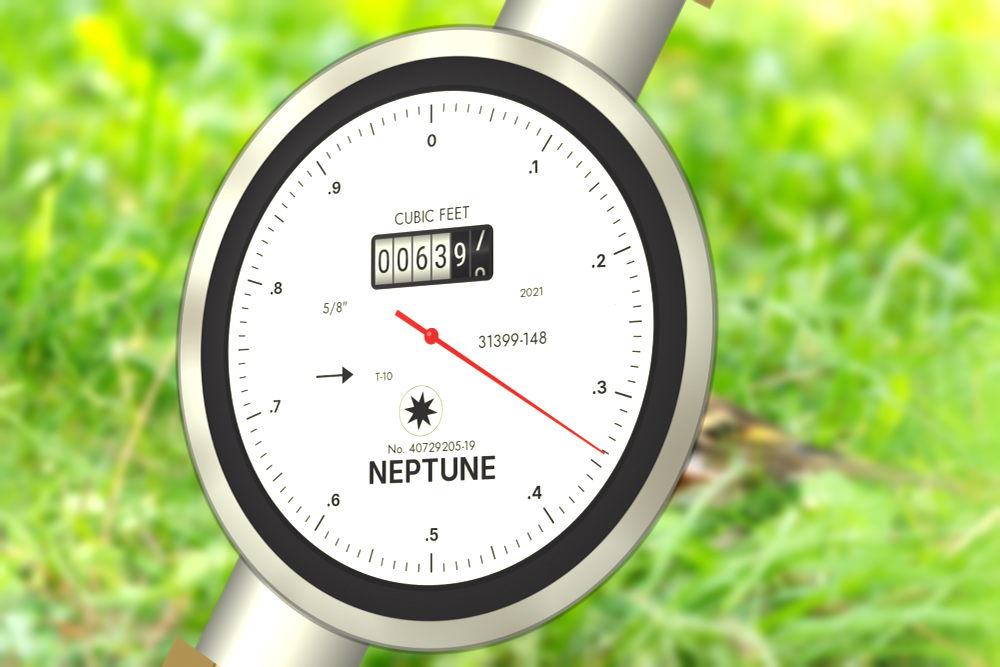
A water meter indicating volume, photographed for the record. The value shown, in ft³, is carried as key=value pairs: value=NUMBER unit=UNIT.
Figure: value=6397.34 unit=ft³
